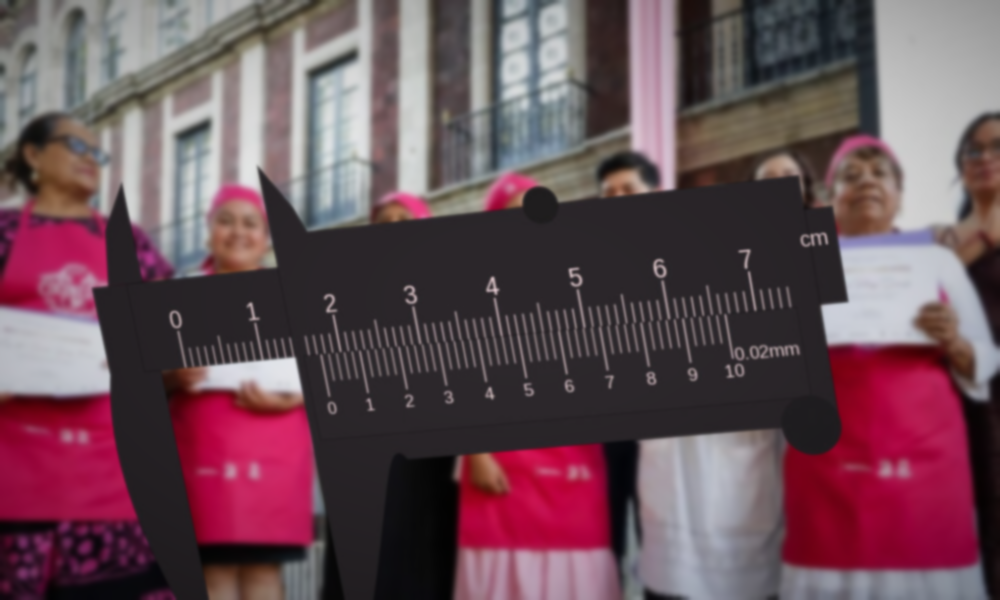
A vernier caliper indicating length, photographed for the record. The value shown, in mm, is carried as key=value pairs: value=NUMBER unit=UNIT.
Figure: value=17.5 unit=mm
